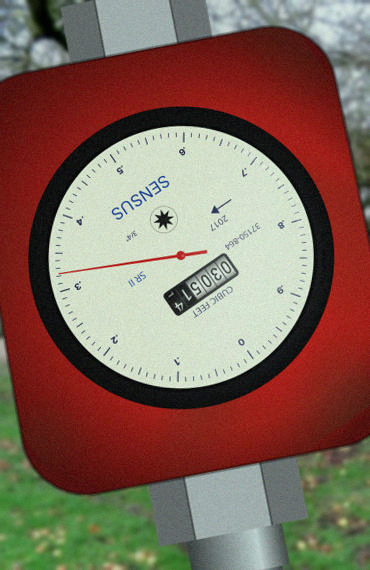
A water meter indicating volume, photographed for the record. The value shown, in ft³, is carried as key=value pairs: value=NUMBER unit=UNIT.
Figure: value=30514.32 unit=ft³
